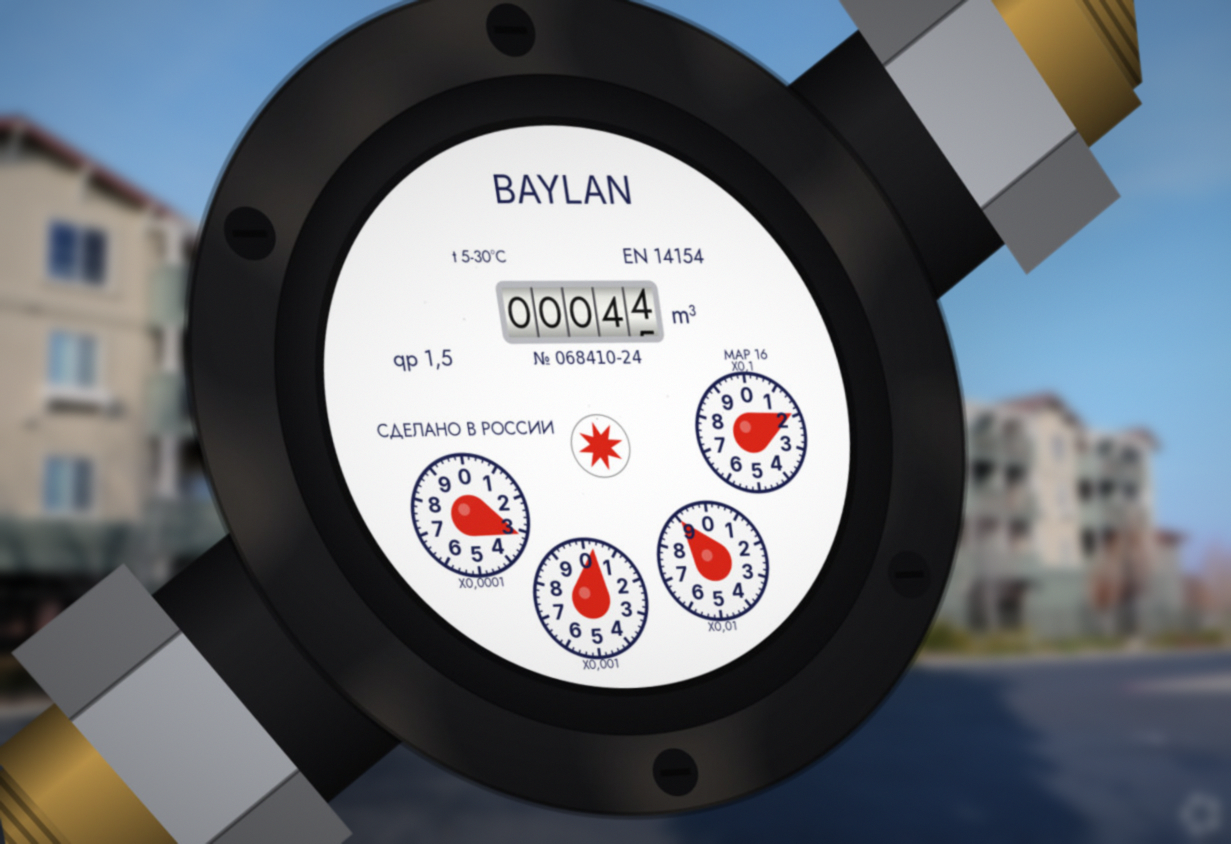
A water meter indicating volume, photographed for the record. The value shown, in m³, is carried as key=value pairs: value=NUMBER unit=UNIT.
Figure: value=44.1903 unit=m³
